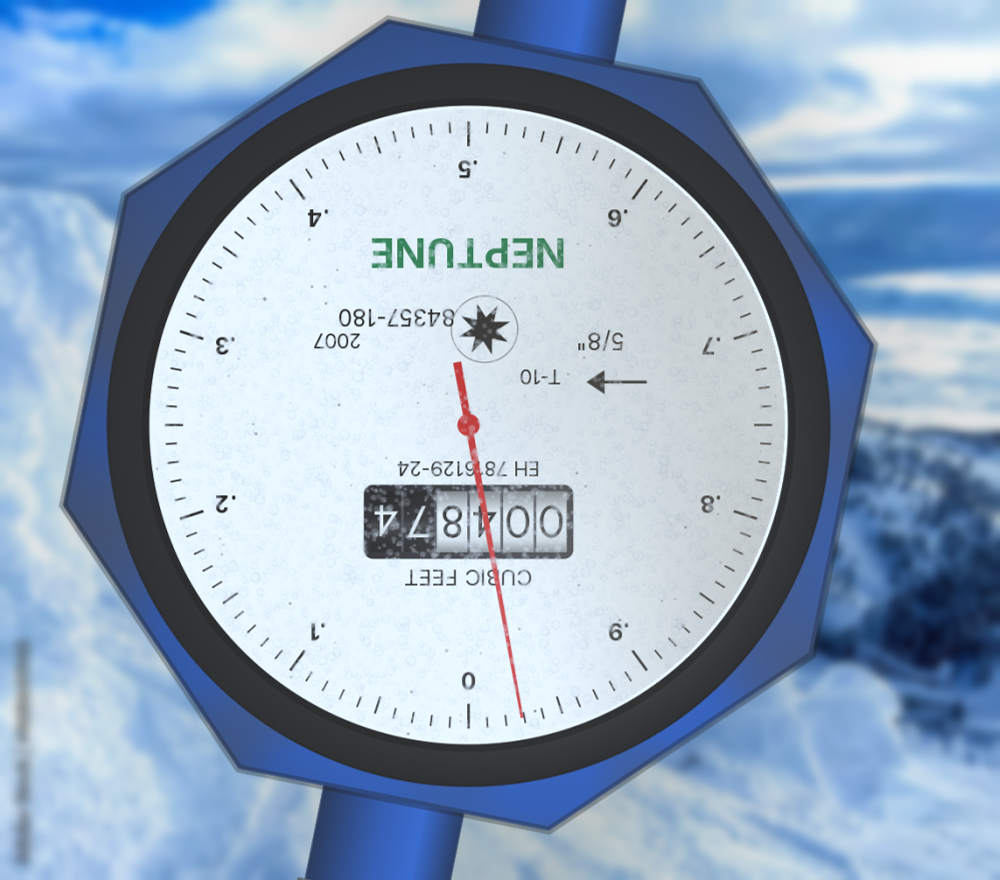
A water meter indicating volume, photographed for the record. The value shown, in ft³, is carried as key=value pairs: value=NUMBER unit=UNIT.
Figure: value=4873.97 unit=ft³
